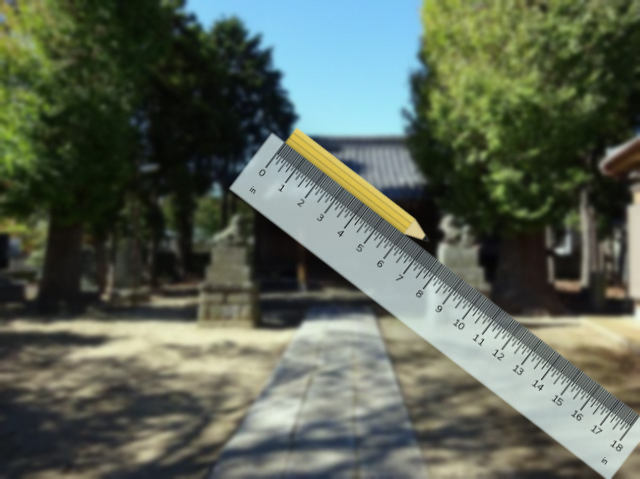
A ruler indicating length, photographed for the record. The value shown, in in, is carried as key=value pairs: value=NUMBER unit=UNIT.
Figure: value=7 unit=in
